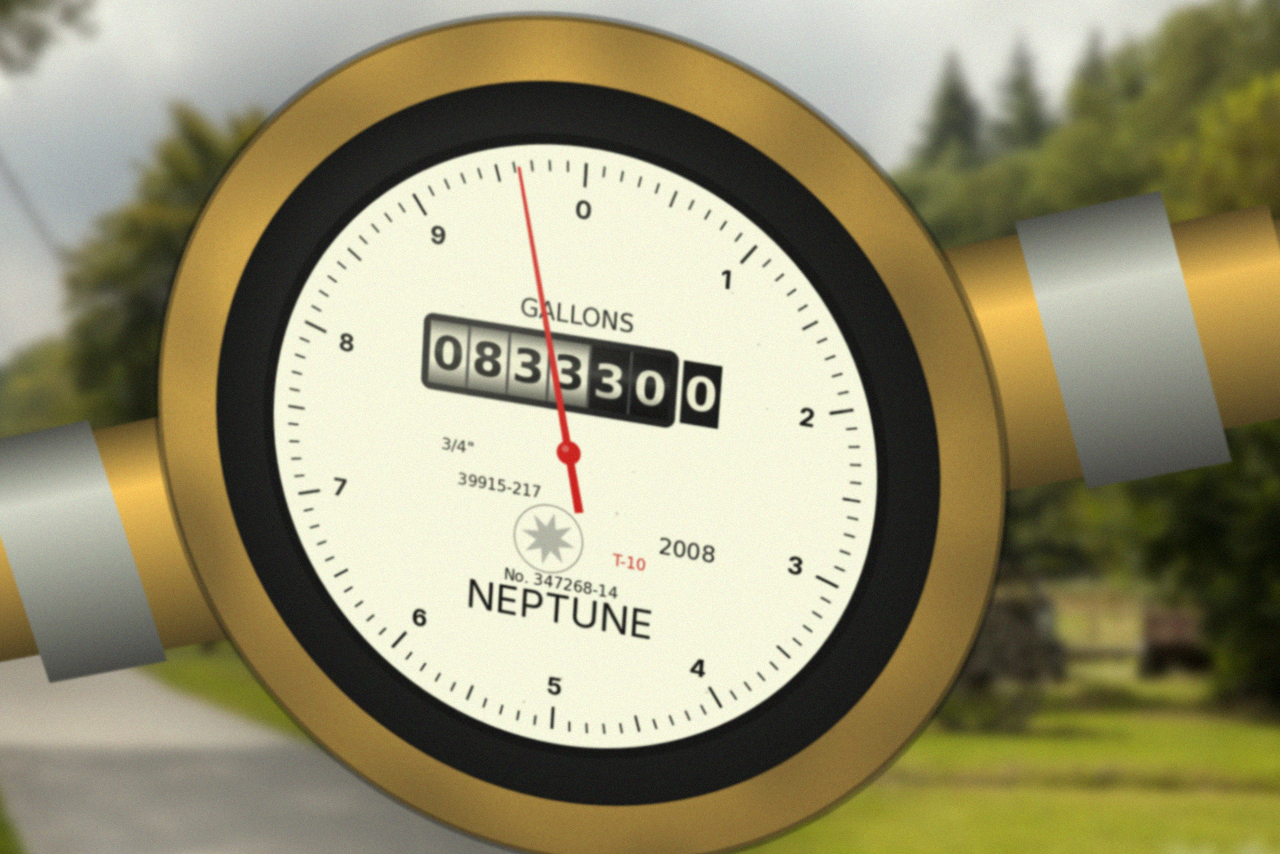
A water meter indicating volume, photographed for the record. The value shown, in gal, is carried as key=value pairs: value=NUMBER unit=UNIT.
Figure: value=833299.6 unit=gal
